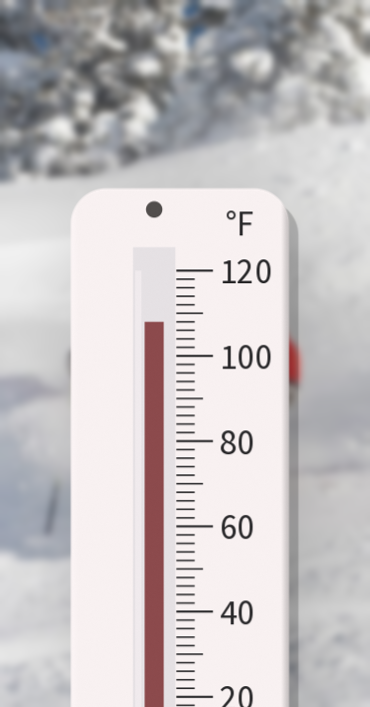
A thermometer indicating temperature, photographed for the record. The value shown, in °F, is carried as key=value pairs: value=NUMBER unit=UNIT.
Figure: value=108 unit=°F
